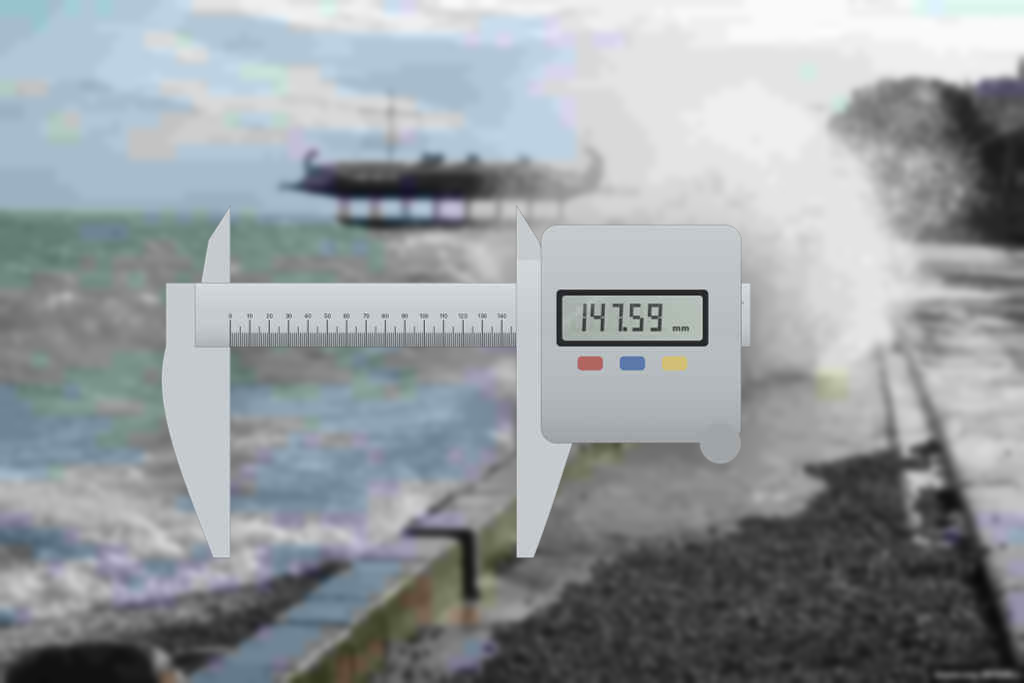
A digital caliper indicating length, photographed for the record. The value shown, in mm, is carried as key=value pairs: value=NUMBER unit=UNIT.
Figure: value=147.59 unit=mm
